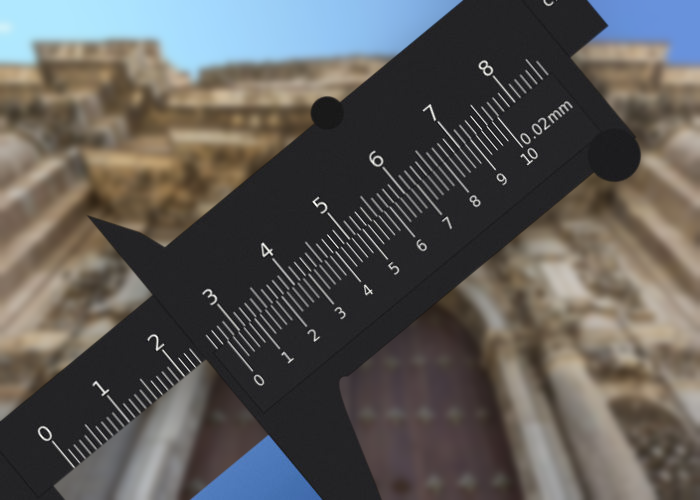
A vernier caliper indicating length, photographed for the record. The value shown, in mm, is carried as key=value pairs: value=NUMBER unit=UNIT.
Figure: value=27.8 unit=mm
